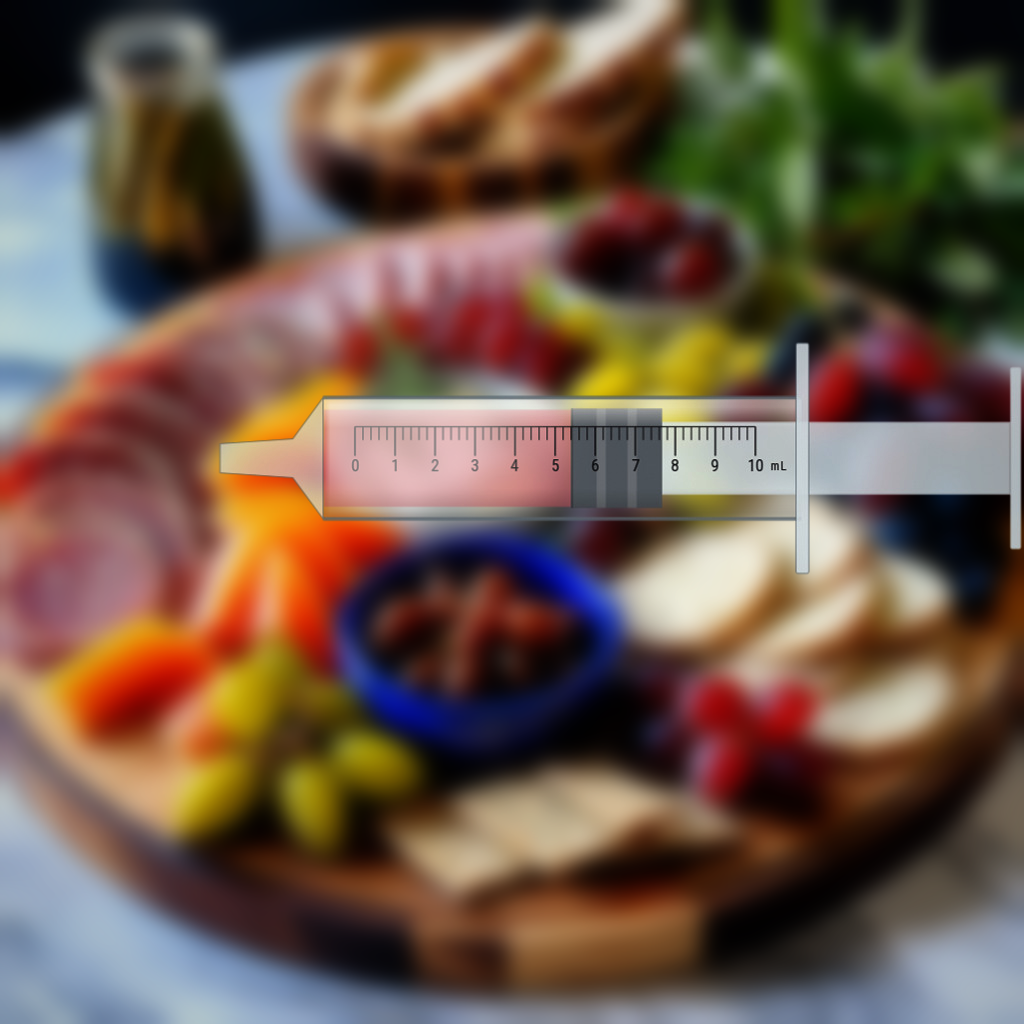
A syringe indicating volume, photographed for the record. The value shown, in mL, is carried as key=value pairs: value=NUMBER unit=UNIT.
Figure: value=5.4 unit=mL
